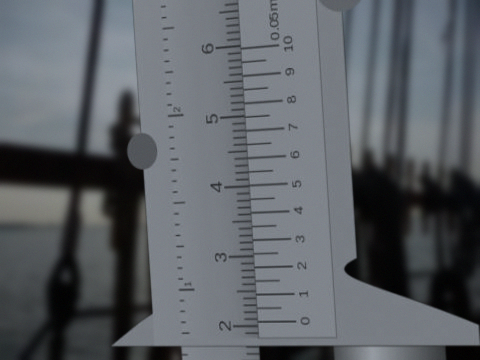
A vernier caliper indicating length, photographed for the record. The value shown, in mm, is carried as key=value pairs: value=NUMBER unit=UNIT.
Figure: value=20.6 unit=mm
